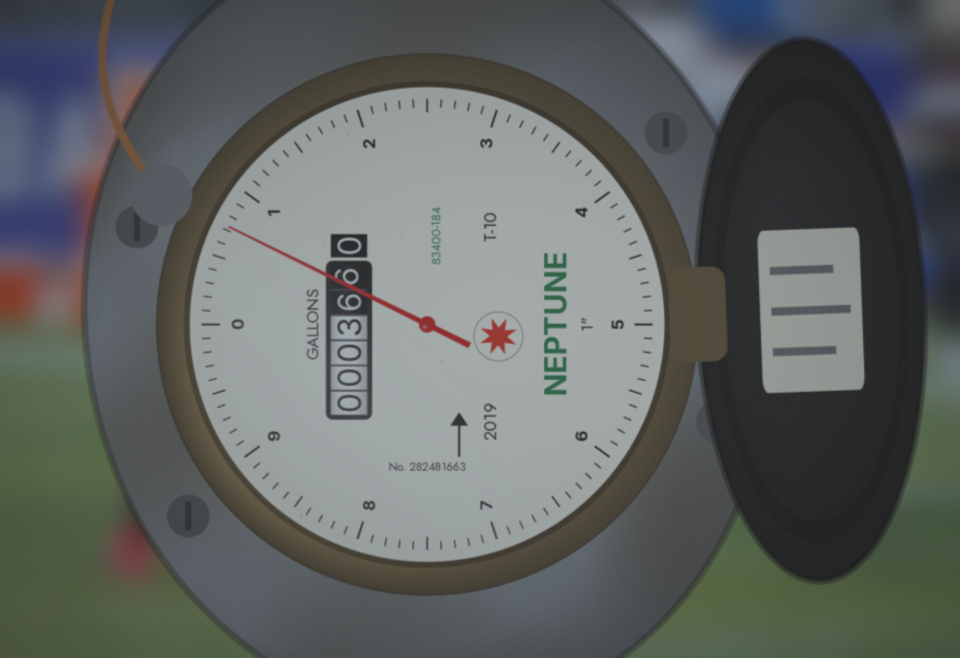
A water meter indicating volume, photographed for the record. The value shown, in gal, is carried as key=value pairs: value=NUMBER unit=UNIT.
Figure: value=3660.7 unit=gal
